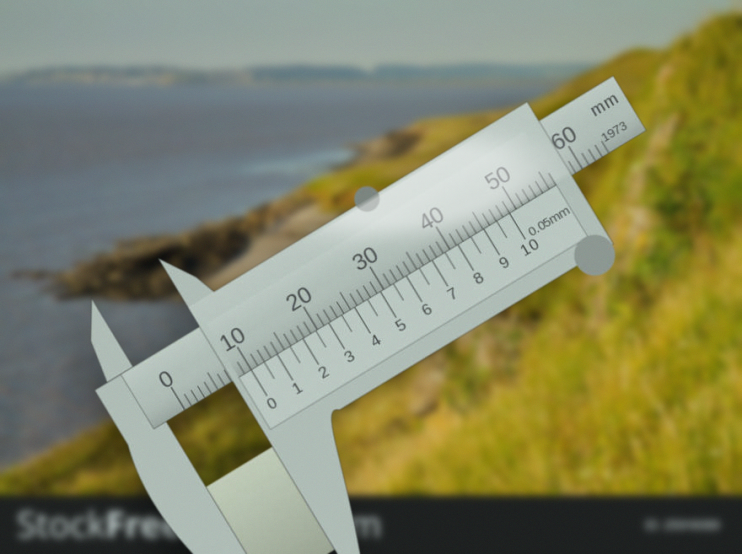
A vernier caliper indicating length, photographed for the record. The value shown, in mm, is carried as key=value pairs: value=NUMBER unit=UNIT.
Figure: value=10.0 unit=mm
